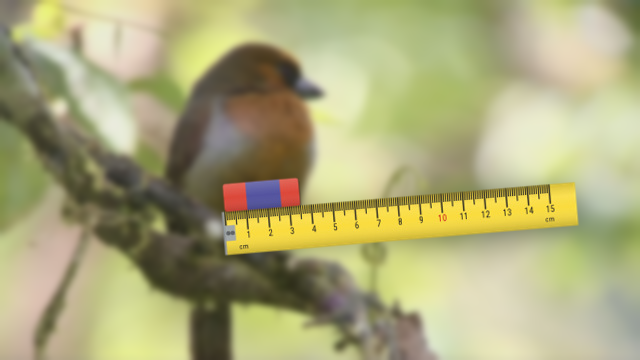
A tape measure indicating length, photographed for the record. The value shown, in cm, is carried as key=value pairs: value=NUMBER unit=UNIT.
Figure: value=3.5 unit=cm
